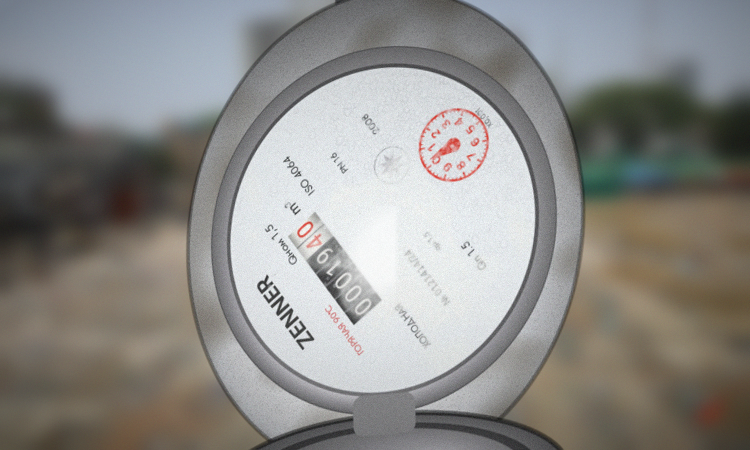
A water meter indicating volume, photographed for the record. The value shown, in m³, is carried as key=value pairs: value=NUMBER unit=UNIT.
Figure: value=19.400 unit=m³
